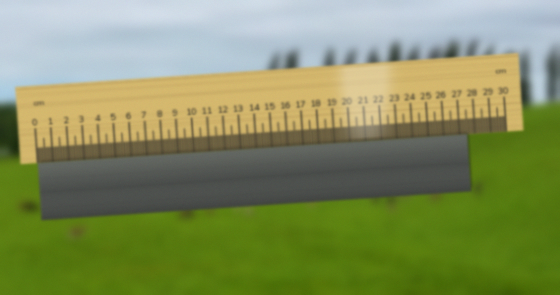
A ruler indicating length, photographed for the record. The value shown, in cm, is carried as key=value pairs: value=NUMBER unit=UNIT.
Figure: value=27.5 unit=cm
